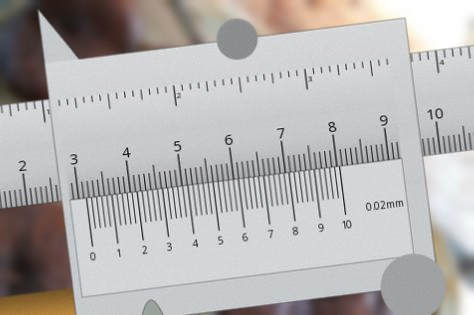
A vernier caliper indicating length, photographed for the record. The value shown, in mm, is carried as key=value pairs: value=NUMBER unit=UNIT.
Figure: value=31.5 unit=mm
